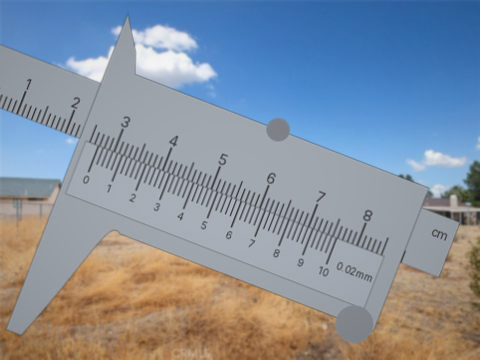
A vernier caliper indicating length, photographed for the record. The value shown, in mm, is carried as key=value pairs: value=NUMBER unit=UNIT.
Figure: value=26.8 unit=mm
